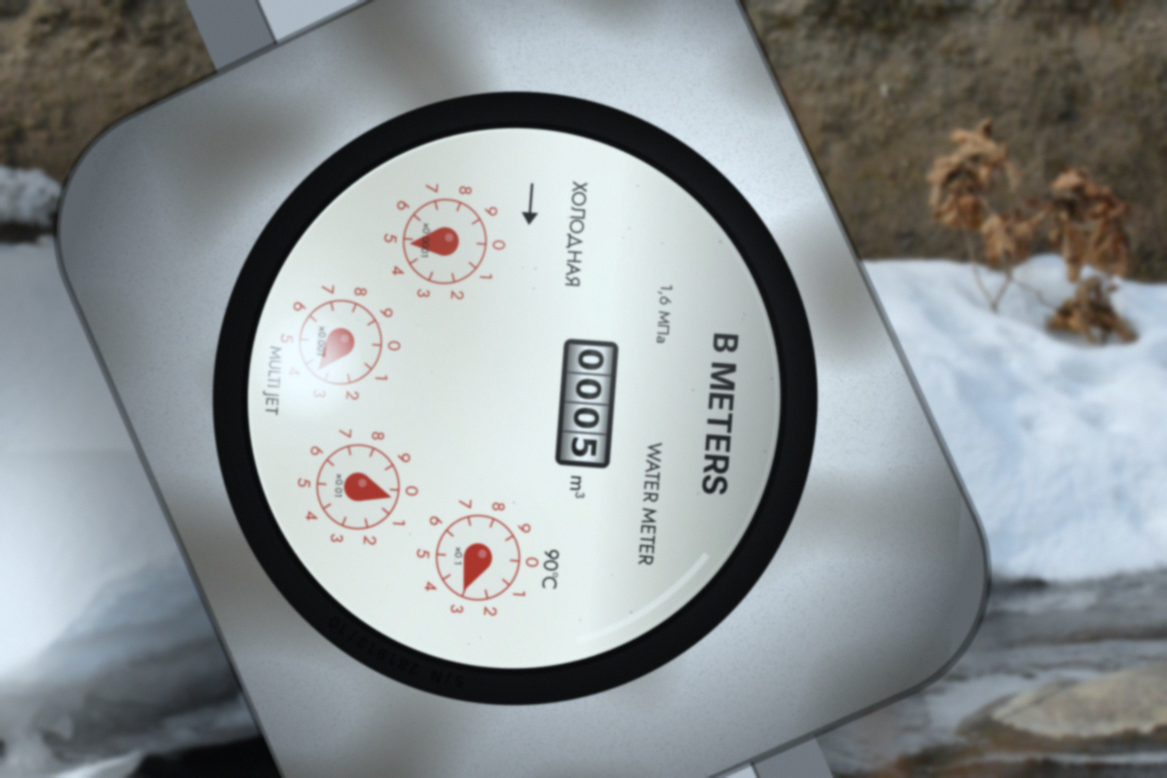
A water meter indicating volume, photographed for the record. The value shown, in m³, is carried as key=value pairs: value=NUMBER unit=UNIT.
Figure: value=5.3034 unit=m³
